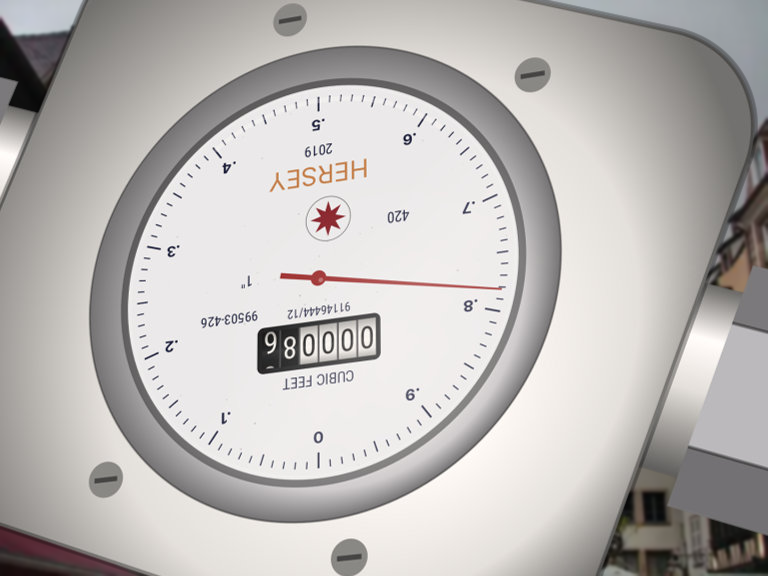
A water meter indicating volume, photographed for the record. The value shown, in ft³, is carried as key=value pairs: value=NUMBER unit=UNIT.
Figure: value=85.78 unit=ft³
